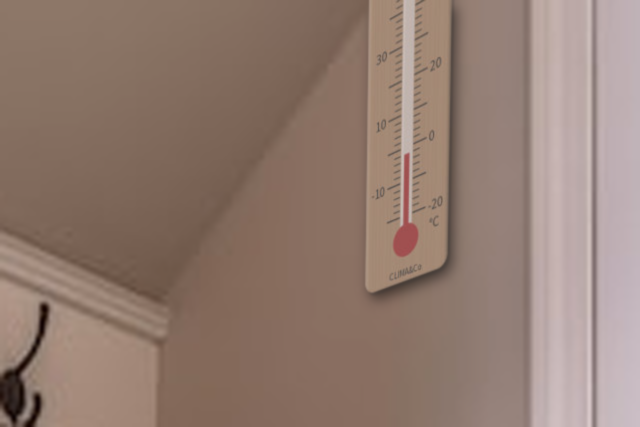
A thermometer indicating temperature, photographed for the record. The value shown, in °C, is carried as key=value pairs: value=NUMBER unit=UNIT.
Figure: value=-2 unit=°C
